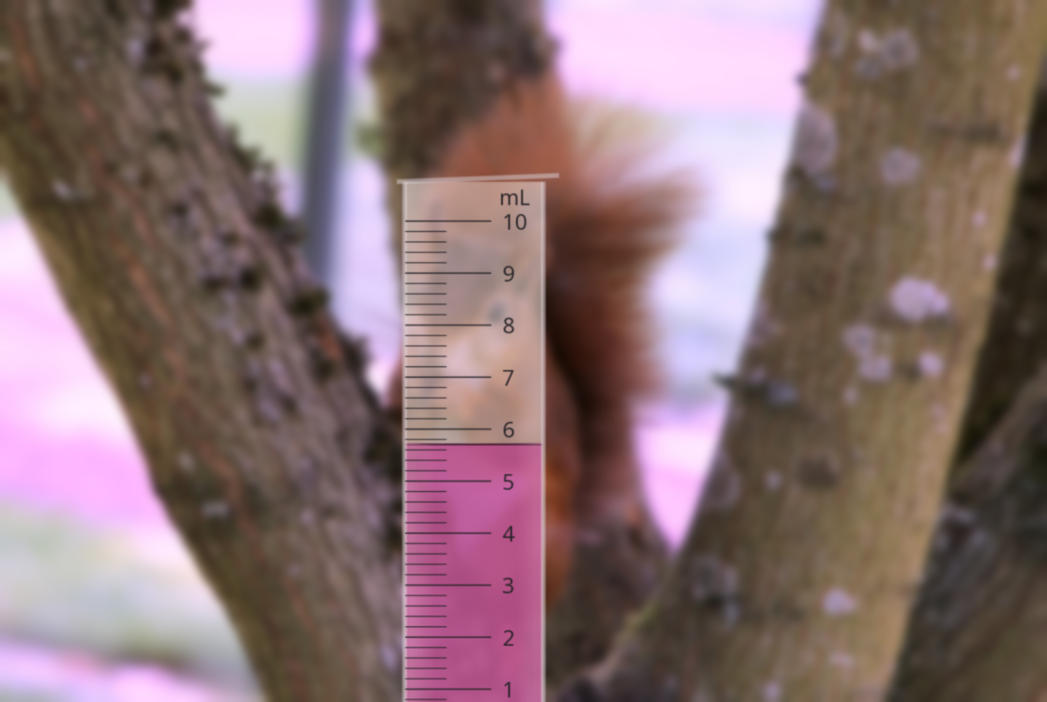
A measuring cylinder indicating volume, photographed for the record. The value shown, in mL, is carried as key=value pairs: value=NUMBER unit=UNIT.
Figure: value=5.7 unit=mL
